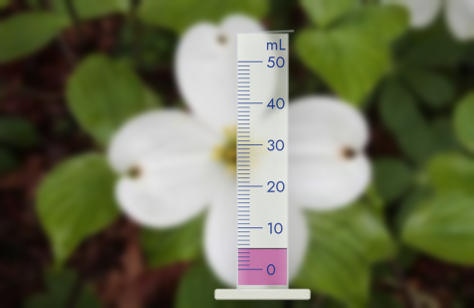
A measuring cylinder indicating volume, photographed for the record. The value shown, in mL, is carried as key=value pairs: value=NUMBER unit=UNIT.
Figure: value=5 unit=mL
